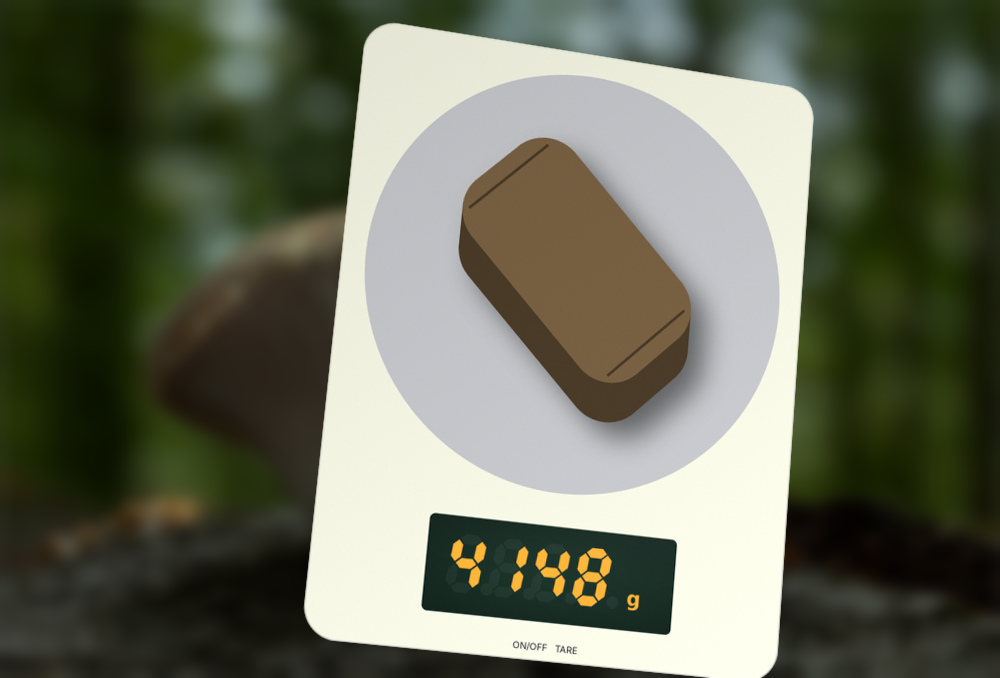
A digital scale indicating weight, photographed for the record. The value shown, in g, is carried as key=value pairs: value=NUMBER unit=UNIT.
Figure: value=4148 unit=g
